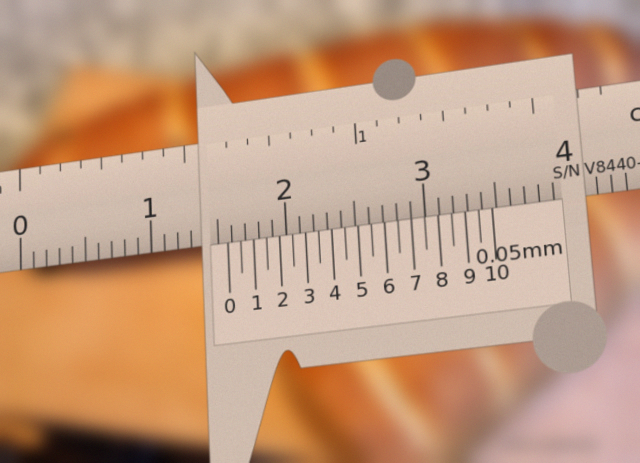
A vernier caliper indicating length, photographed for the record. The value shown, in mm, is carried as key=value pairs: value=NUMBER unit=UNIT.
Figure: value=15.7 unit=mm
